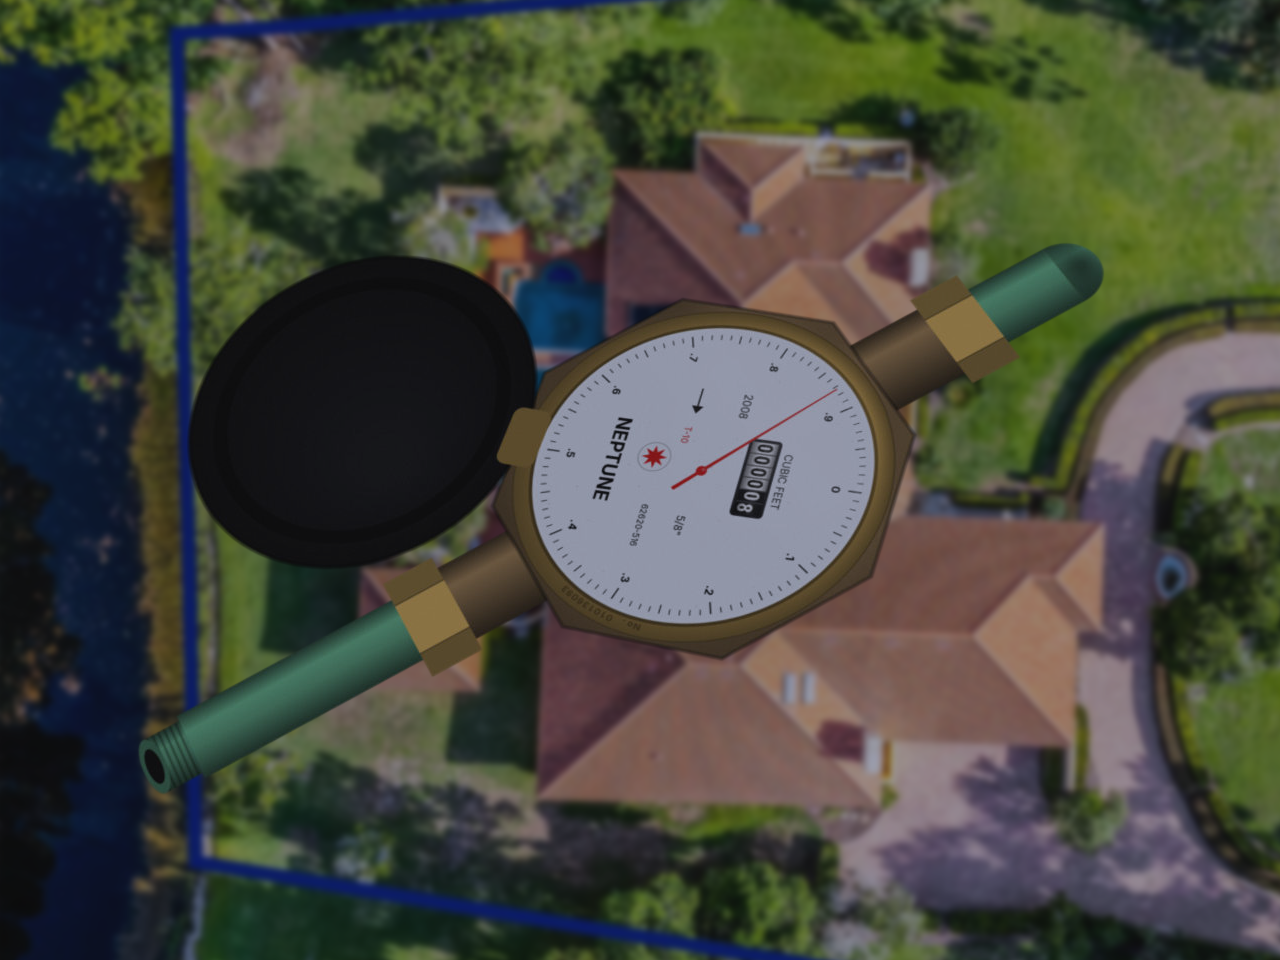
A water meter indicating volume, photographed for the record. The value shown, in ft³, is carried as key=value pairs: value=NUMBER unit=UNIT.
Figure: value=7.87 unit=ft³
